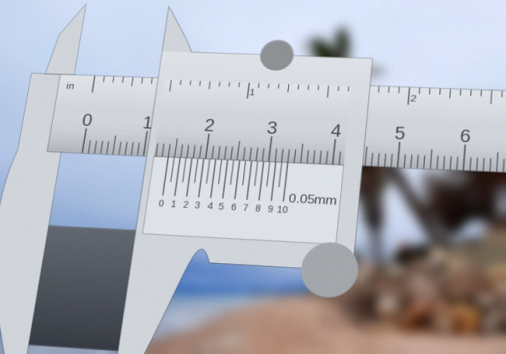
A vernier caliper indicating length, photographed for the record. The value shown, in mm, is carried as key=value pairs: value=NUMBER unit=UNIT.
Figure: value=14.0 unit=mm
